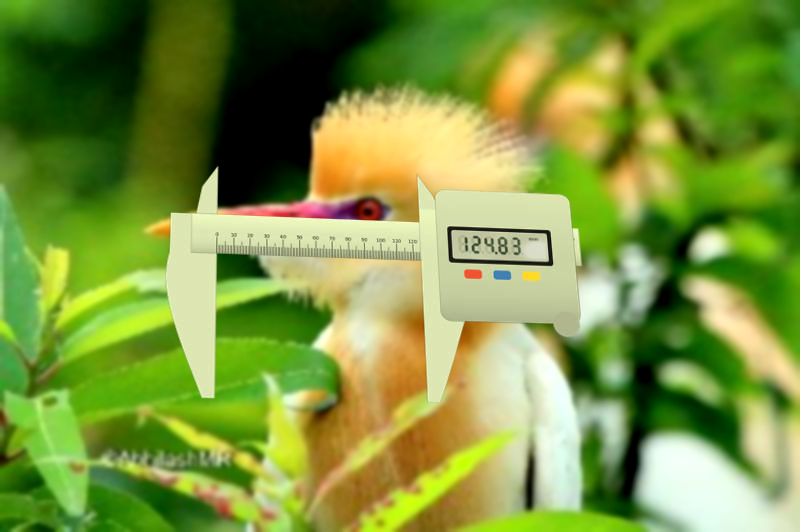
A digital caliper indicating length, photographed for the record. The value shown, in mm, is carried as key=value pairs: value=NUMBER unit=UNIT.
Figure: value=124.83 unit=mm
